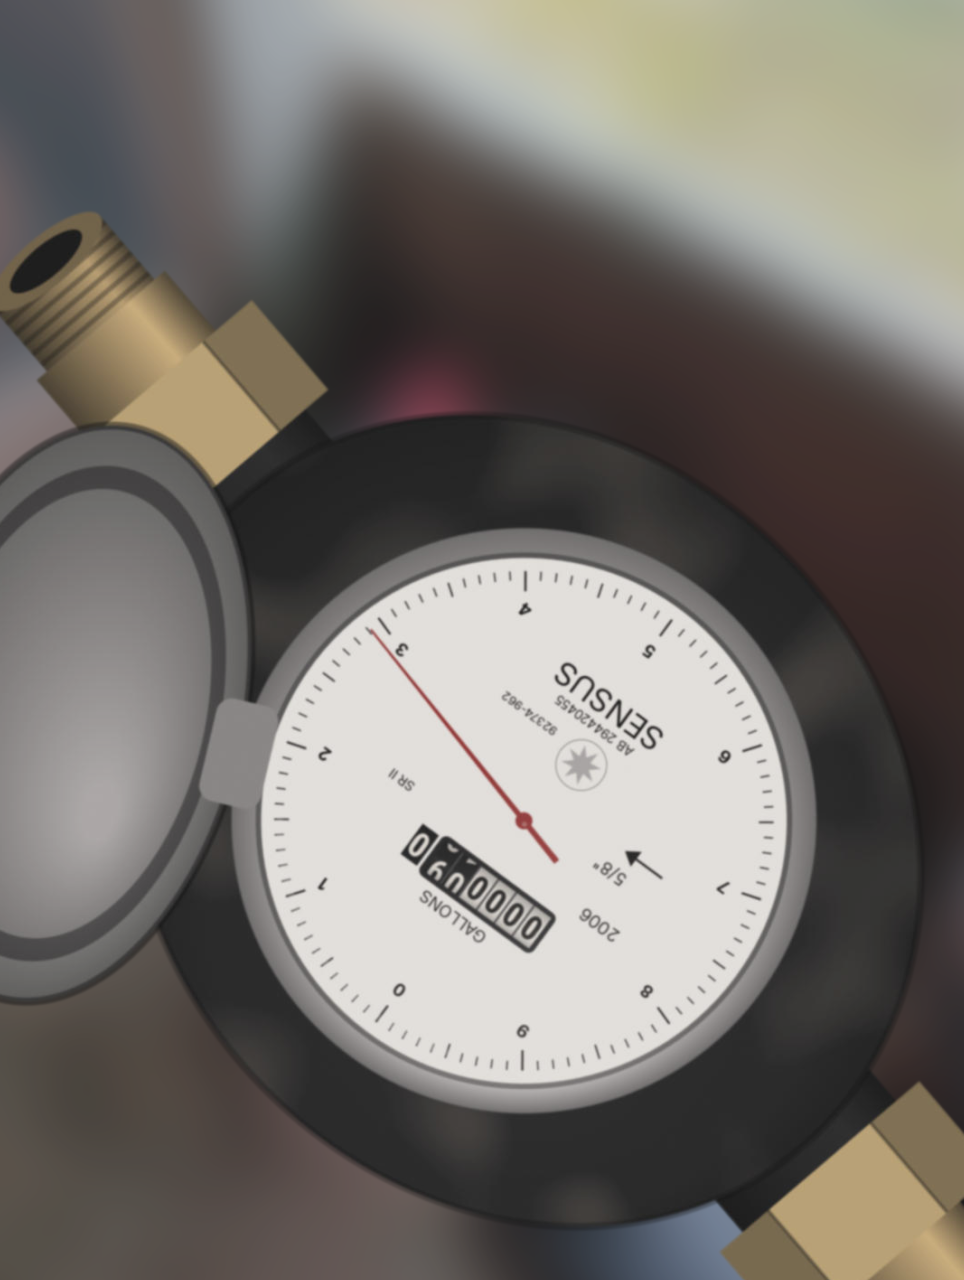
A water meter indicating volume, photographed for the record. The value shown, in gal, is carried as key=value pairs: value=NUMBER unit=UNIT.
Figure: value=92.9 unit=gal
